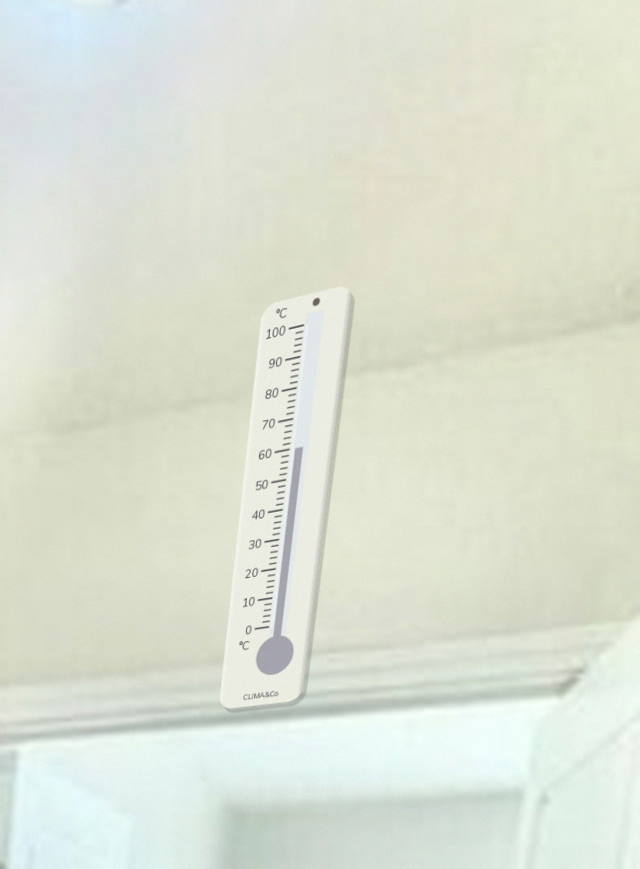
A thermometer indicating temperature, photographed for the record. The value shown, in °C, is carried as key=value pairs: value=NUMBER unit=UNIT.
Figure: value=60 unit=°C
